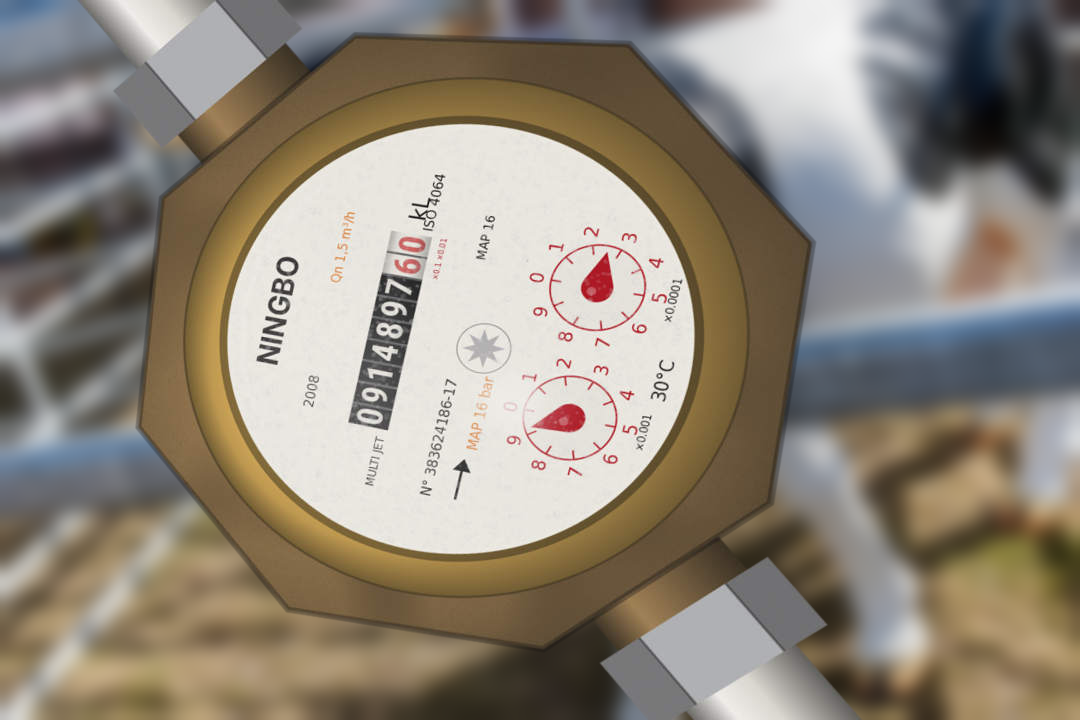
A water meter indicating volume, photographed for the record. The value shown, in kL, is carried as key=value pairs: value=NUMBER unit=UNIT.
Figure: value=914897.5992 unit=kL
